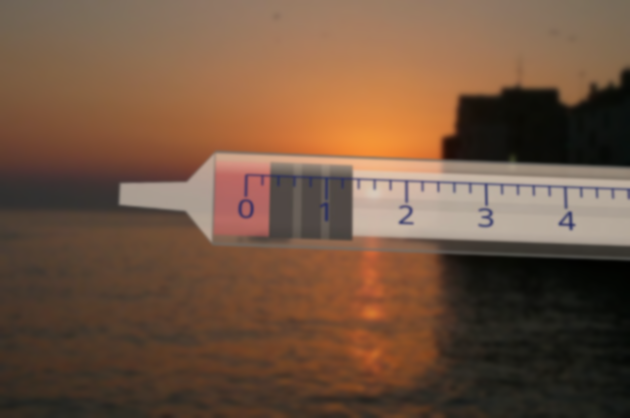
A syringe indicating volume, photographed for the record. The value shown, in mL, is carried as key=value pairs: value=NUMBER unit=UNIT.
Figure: value=0.3 unit=mL
